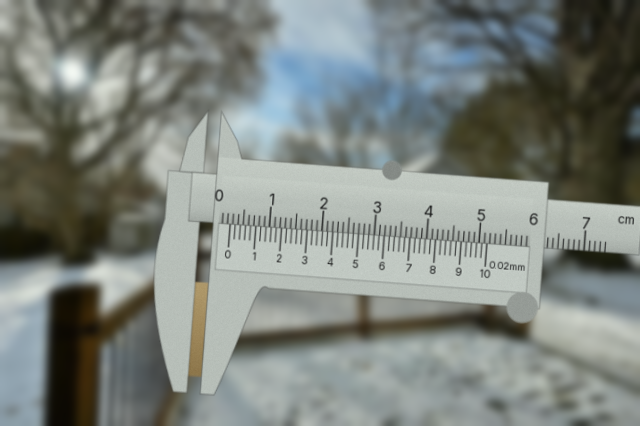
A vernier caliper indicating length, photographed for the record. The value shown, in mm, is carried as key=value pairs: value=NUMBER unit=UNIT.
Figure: value=2.5 unit=mm
